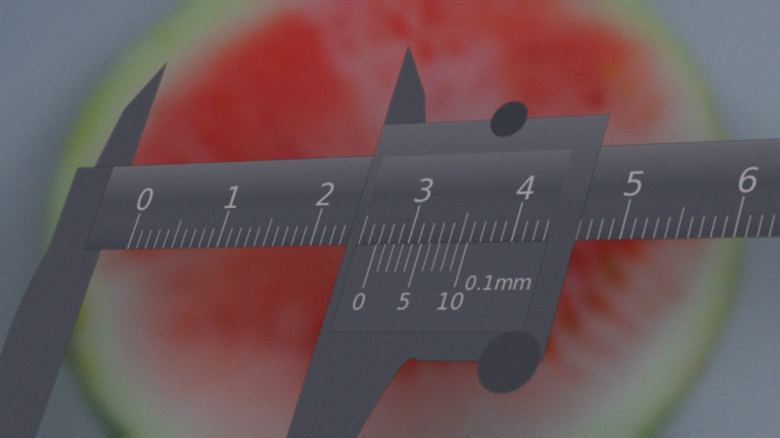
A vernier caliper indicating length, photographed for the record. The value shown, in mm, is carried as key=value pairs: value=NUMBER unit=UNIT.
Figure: value=26.8 unit=mm
